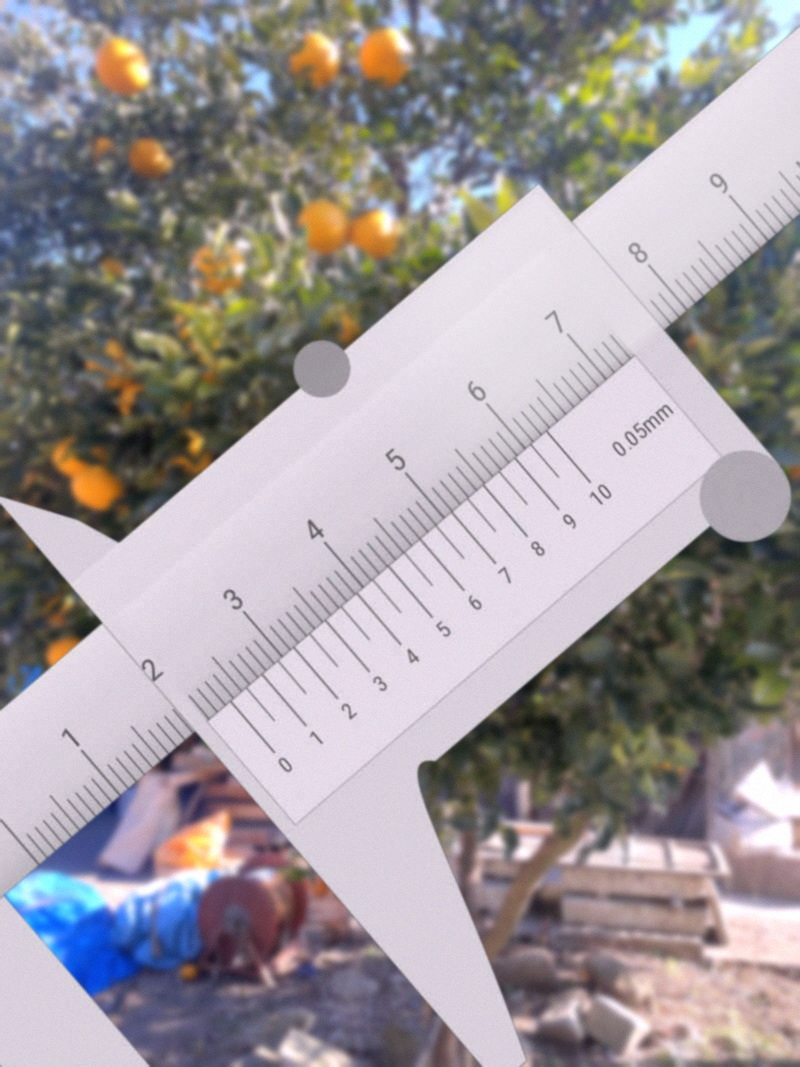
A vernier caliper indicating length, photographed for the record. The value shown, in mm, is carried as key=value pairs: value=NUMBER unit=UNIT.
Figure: value=23.6 unit=mm
